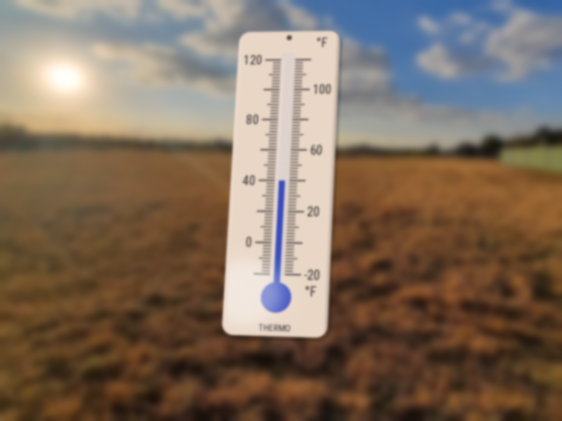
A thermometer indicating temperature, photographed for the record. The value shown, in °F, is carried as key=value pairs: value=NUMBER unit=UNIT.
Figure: value=40 unit=°F
